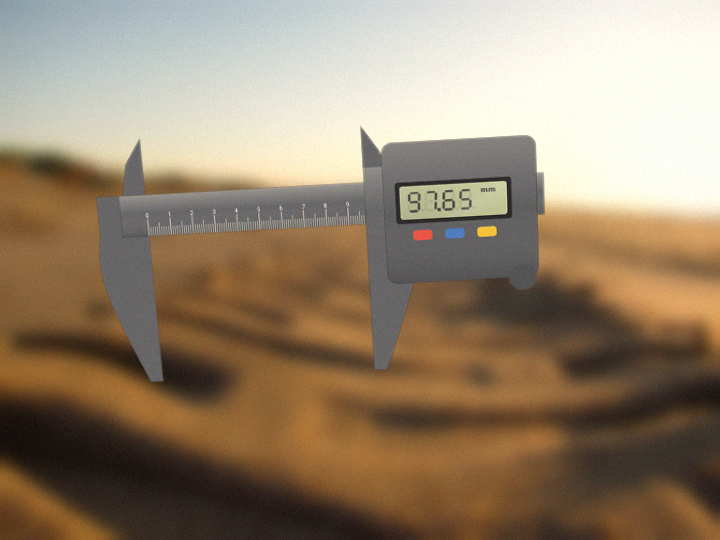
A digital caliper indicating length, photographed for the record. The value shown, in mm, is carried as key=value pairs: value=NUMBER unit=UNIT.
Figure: value=97.65 unit=mm
